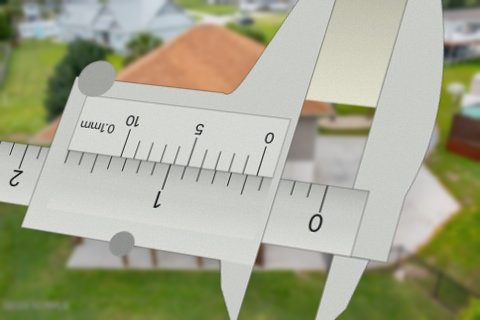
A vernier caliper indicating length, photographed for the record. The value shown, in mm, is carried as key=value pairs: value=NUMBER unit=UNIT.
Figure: value=4.4 unit=mm
